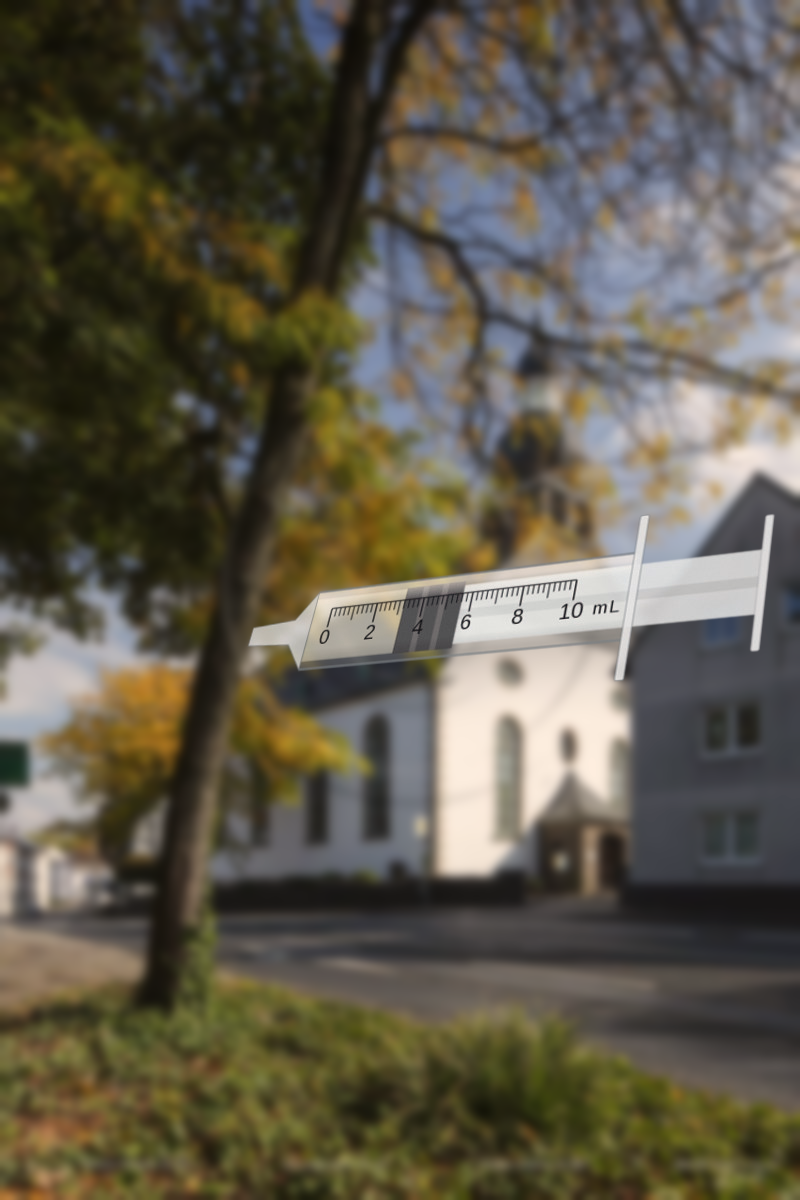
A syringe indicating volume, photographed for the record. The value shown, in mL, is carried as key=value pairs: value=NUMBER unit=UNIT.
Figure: value=3.2 unit=mL
